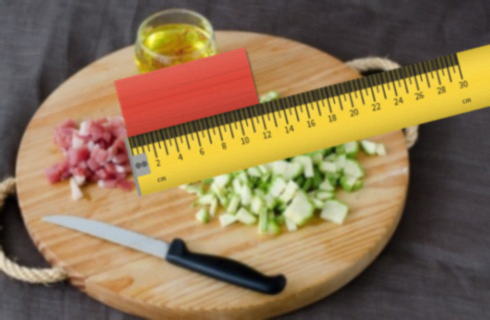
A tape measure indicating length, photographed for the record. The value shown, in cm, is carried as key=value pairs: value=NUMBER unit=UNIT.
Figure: value=12 unit=cm
